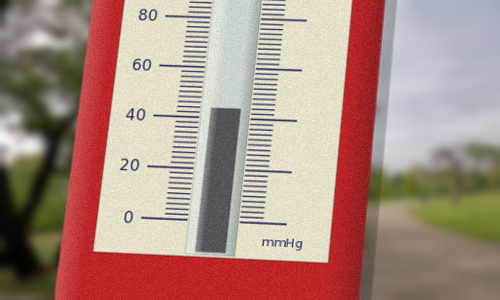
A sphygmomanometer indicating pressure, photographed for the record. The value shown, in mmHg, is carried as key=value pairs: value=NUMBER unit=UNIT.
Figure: value=44 unit=mmHg
